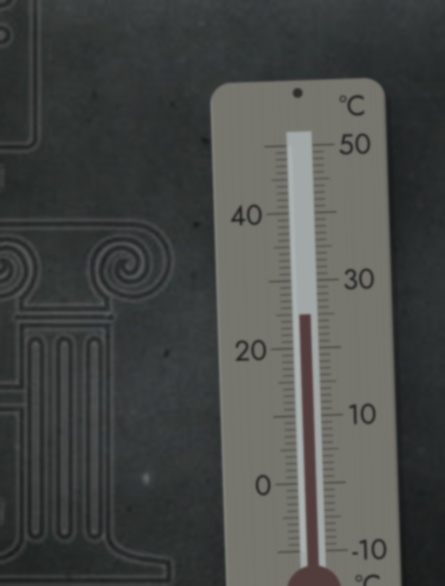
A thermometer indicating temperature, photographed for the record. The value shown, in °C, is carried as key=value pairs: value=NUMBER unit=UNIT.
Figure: value=25 unit=°C
